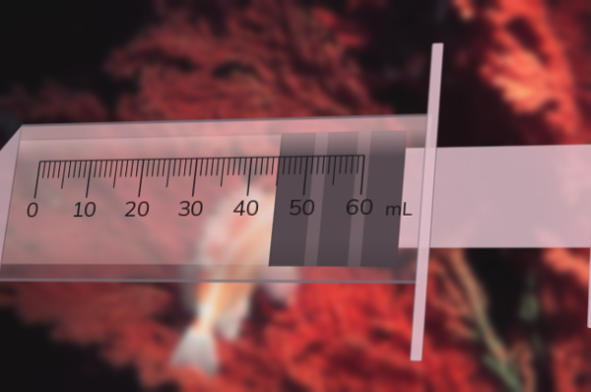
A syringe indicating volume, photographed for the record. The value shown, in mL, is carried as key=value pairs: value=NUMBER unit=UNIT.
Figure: value=45 unit=mL
